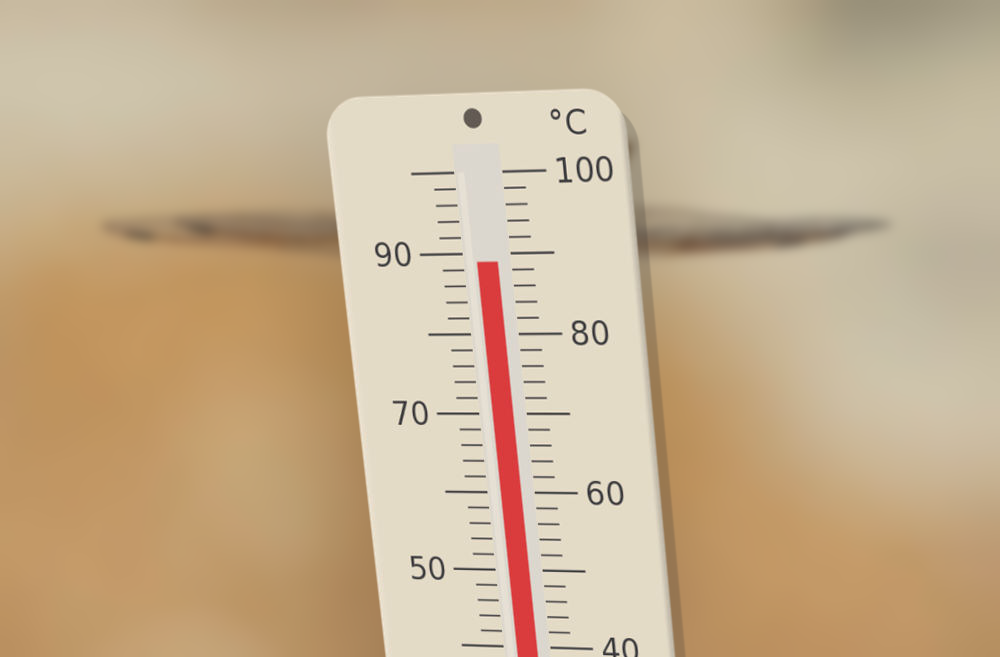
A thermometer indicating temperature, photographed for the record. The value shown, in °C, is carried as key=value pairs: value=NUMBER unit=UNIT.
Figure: value=89 unit=°C
